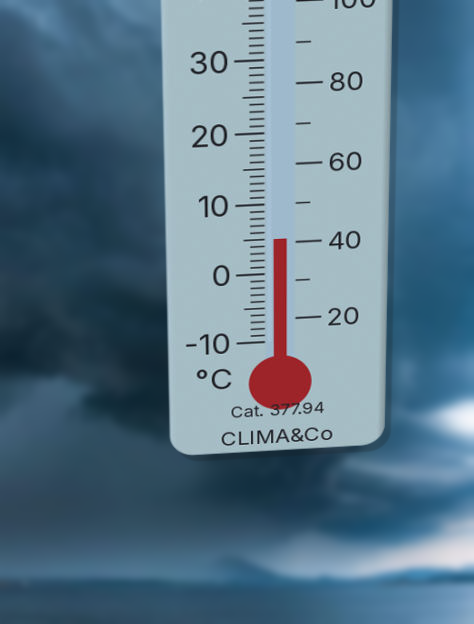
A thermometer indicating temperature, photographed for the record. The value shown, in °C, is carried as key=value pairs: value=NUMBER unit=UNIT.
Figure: value=5 unit=°C
